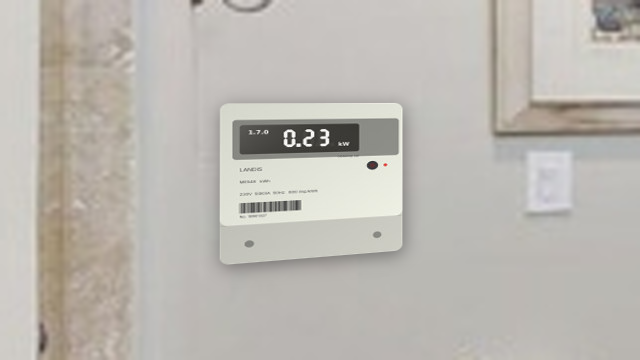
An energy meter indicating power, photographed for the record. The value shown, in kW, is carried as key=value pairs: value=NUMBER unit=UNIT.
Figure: value=0.23 unit=kW
